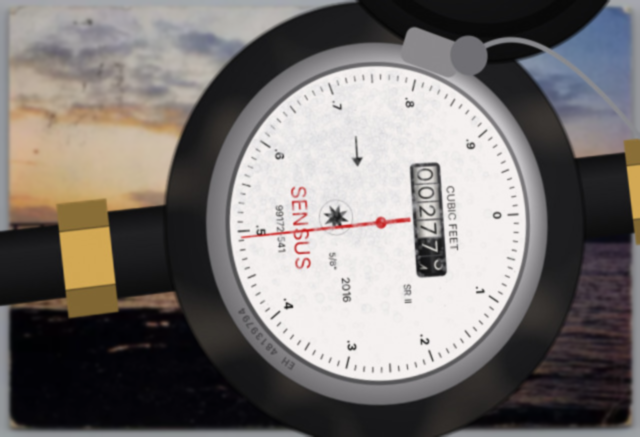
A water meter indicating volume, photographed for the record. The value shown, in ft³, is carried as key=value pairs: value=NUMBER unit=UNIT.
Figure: value=2773.49 unit=ft³
